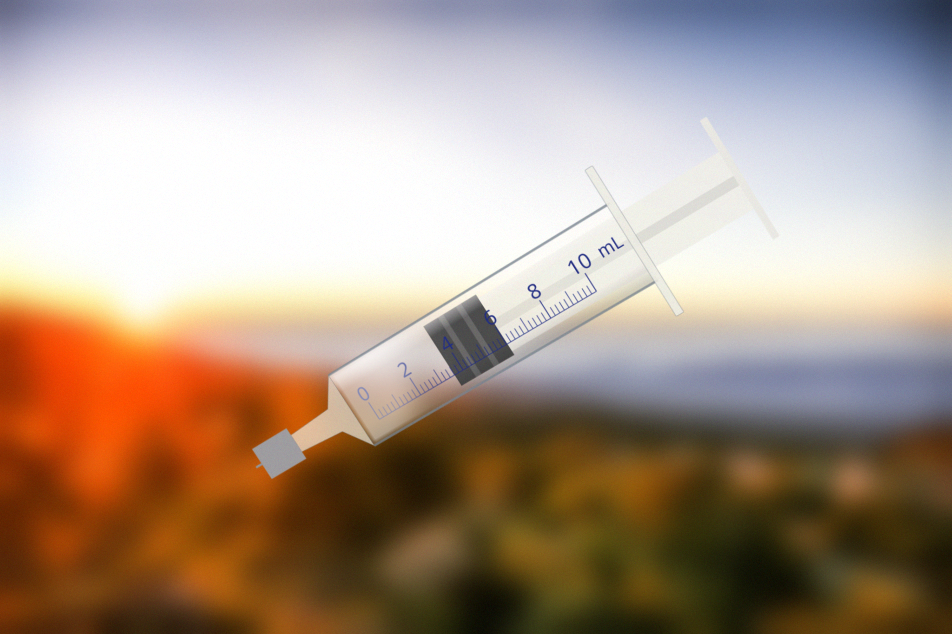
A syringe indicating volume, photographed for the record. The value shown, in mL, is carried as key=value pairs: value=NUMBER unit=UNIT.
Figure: value=3.6 unit=mL
